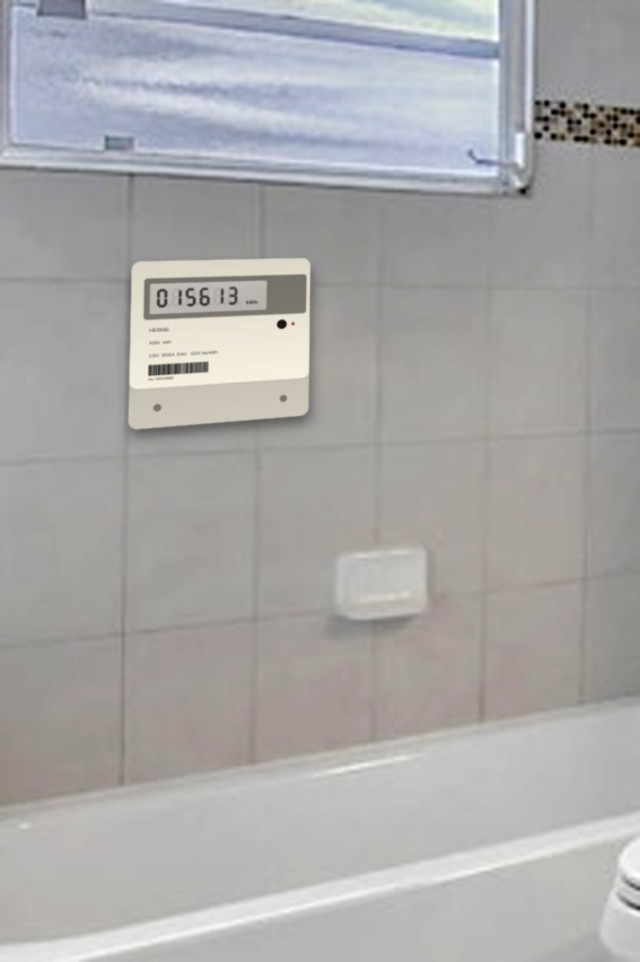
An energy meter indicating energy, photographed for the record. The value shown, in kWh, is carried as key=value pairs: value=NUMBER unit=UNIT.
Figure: value=15613 unit=kWh
